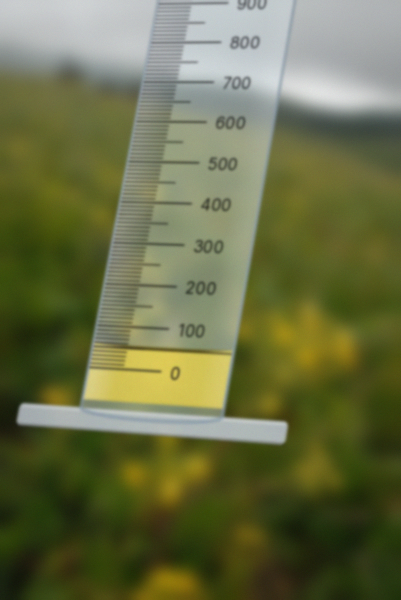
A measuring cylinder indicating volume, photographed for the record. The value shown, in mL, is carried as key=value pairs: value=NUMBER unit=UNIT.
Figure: value=50 unit=mL
